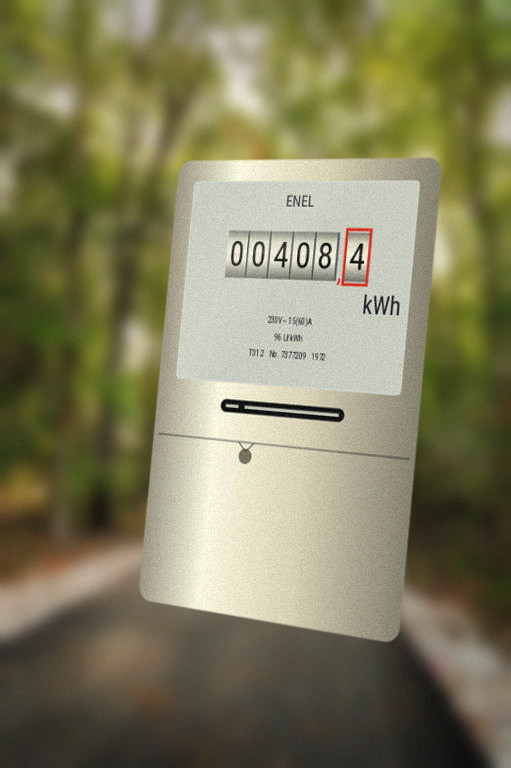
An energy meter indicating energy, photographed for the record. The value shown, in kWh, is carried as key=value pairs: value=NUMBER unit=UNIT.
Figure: value=408.4 unit=kWh
